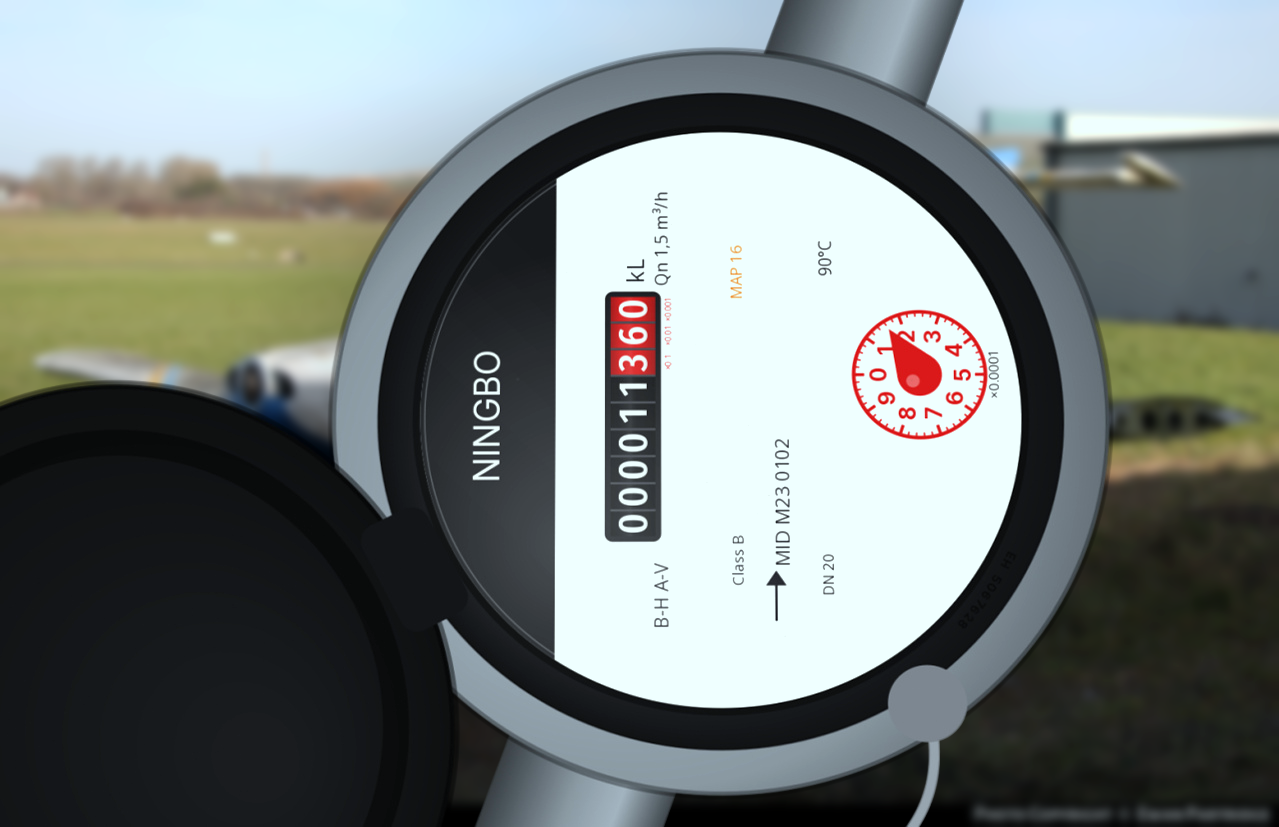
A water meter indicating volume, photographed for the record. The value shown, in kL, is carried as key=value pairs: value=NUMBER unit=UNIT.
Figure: value=11.3601 unit=kL
